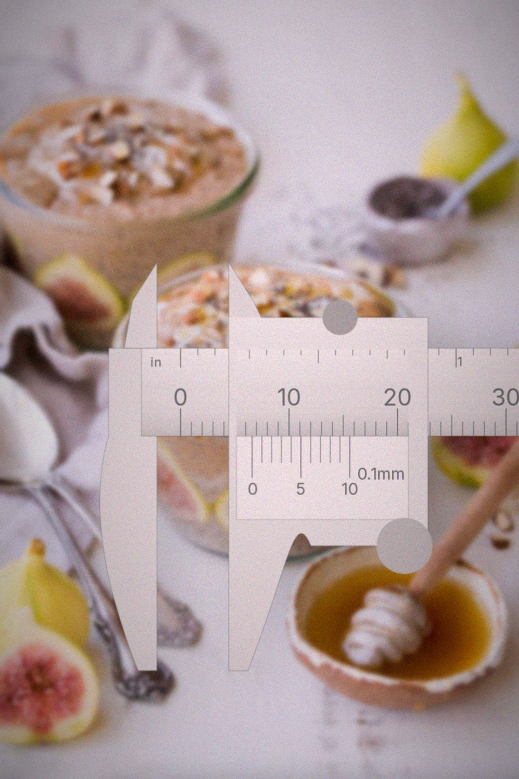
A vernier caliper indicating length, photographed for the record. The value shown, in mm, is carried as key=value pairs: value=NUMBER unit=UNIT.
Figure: value=6.6 unit=mm
